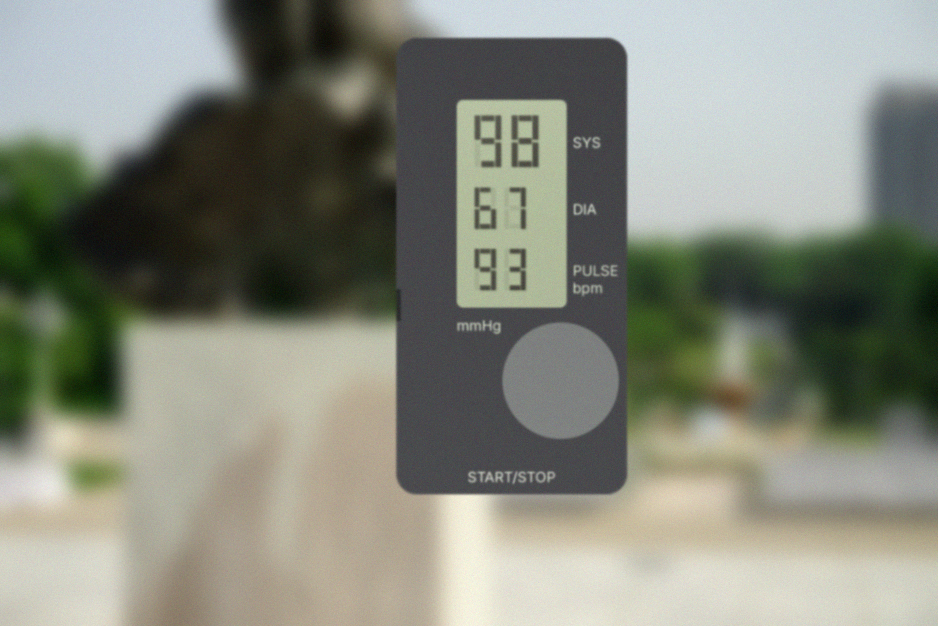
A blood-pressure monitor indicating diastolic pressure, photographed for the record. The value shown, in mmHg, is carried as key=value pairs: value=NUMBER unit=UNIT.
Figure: value=67 unit=mmHg
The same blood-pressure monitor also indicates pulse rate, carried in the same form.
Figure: value=93 unit=bpm
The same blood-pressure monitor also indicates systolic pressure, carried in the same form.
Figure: value=98 unit=mmHg
